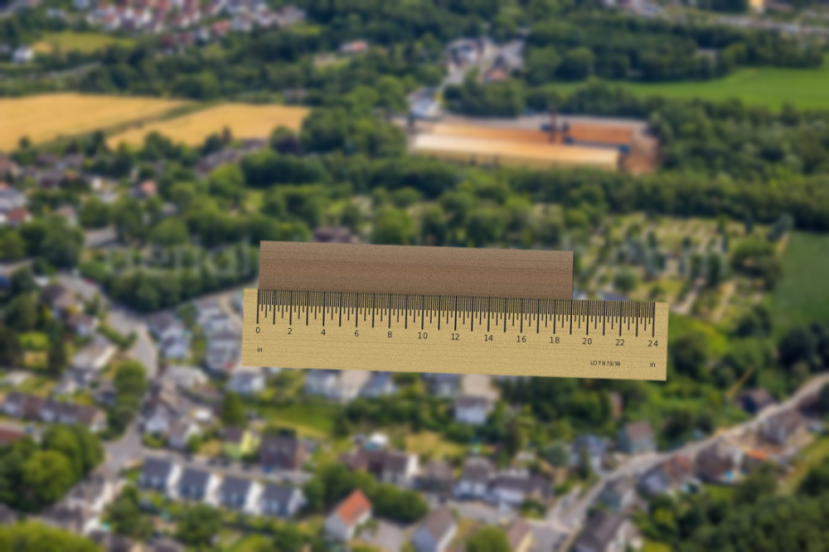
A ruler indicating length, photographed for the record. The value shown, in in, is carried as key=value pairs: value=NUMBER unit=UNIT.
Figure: value=19 unit=in
